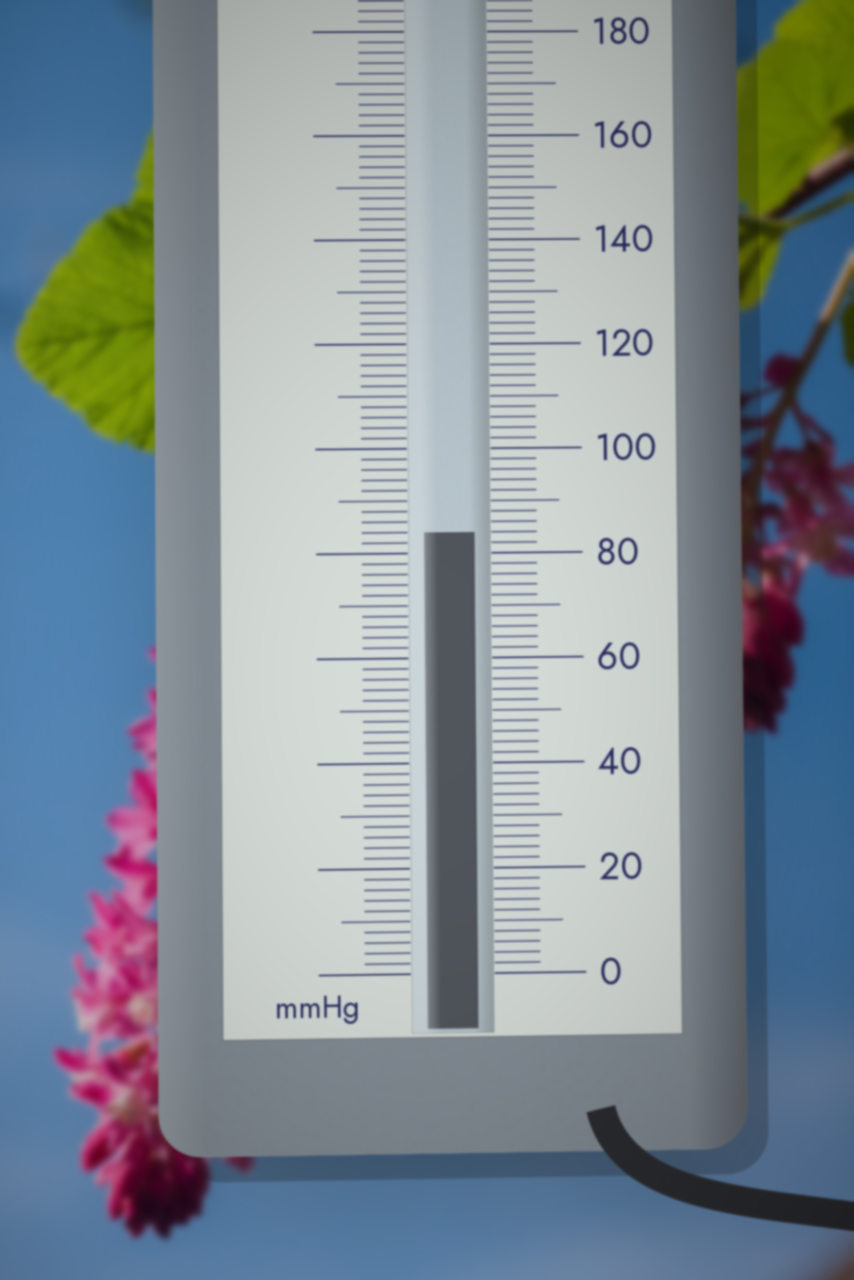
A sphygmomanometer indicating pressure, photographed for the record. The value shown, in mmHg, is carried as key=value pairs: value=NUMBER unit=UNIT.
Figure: value=84 unit=mmHg
